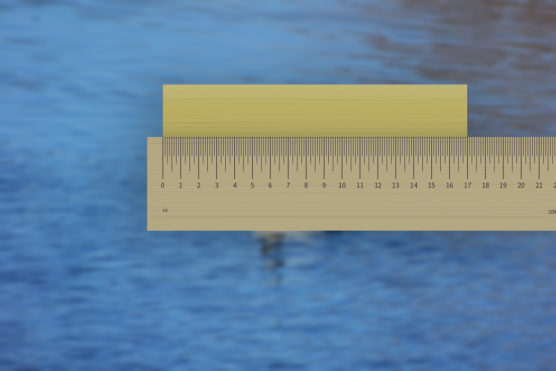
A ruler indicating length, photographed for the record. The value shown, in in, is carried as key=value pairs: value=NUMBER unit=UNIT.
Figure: value=17 unit=in
